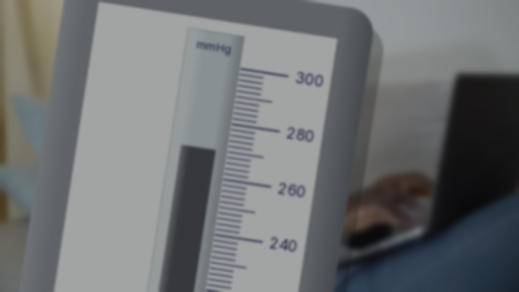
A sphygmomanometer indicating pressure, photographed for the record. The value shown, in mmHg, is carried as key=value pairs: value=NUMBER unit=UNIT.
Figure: value=270 unit=mmHg
